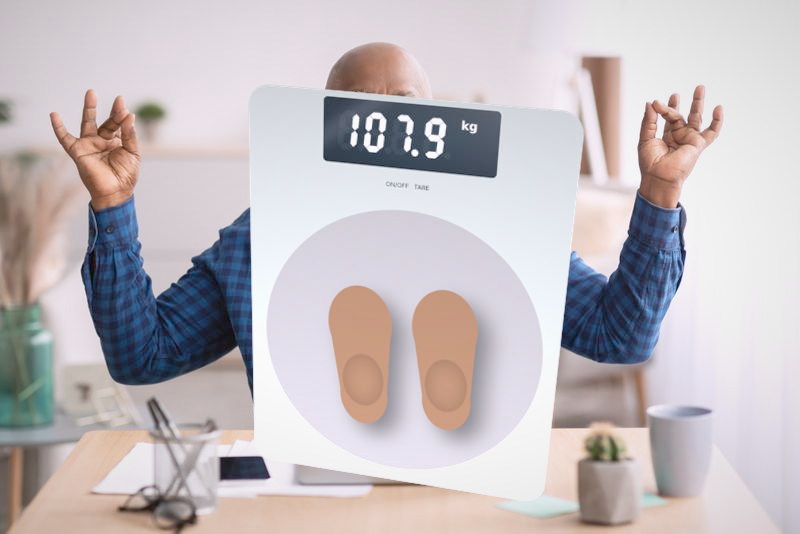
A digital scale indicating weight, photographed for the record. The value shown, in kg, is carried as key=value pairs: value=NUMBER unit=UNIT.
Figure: value=107.9 unit=kg
